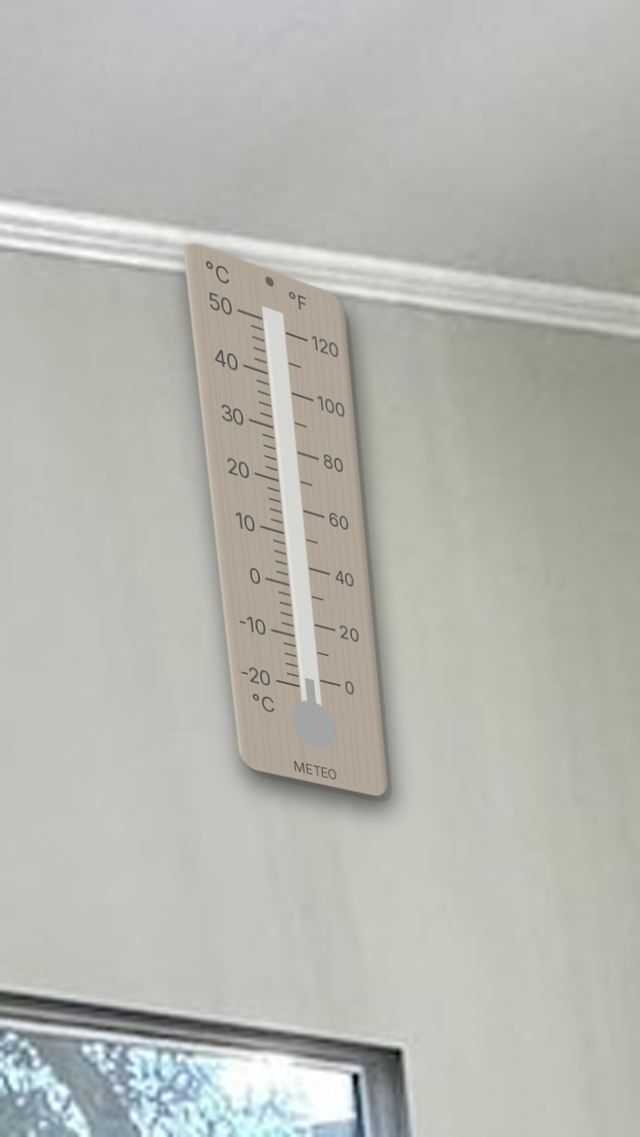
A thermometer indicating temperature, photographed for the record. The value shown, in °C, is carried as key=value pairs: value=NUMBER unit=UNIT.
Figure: value=-18 unit=°C
